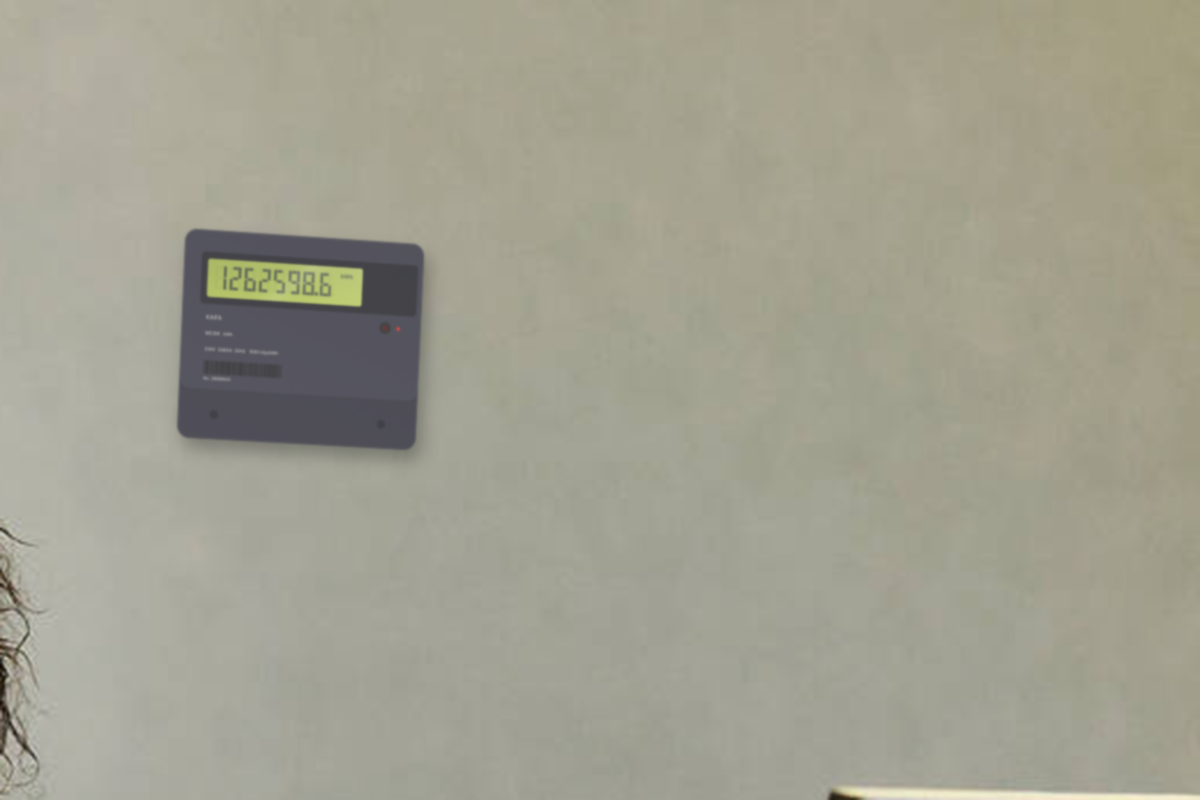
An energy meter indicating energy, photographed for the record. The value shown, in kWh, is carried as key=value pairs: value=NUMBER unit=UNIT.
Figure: value=1262598.6 unit=kWh
